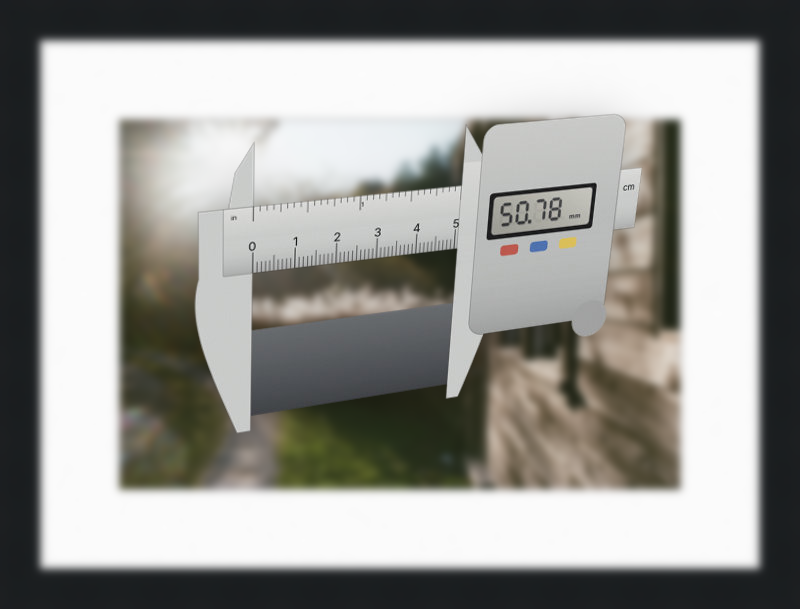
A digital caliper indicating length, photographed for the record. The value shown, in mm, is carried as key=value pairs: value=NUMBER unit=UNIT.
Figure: value=50.78 unit=mm
